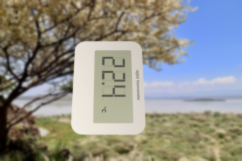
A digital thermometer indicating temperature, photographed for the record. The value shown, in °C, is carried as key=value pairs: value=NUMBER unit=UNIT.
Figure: value=22.4 unit=°C
